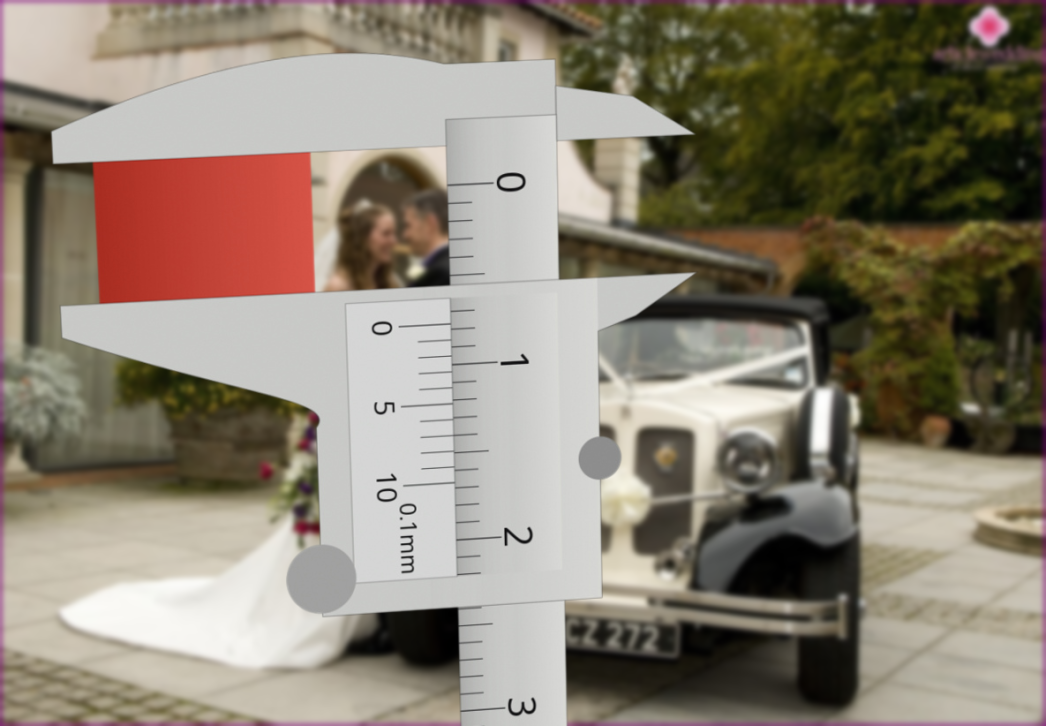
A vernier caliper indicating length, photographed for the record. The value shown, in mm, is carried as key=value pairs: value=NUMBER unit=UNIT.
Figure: value=7.7 unit=mm
